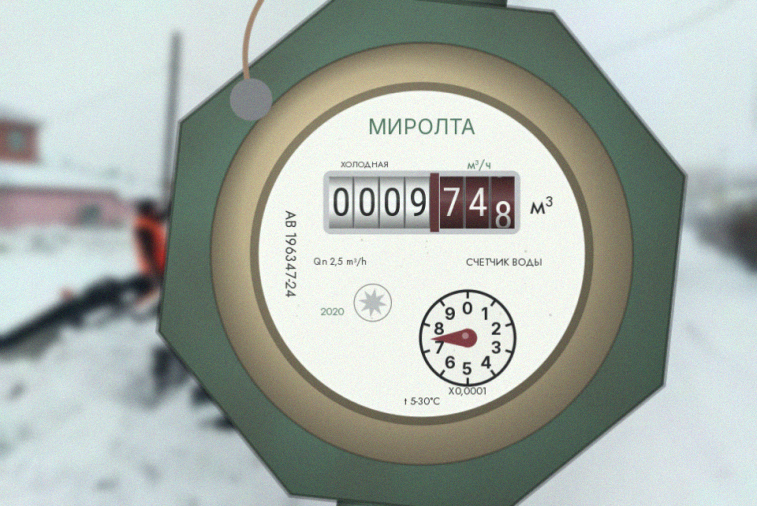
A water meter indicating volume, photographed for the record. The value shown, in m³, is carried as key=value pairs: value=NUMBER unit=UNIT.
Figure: value=9.7477 unit=m³
